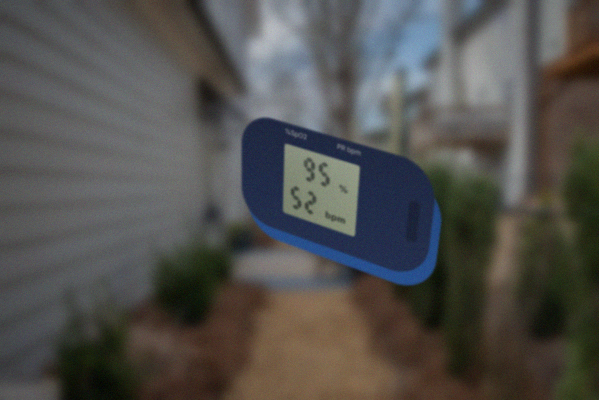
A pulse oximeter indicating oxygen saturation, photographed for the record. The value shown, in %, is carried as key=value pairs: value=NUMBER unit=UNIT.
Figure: value=95 unit=%
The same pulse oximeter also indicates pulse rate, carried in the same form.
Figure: value=52 unit=bpm
